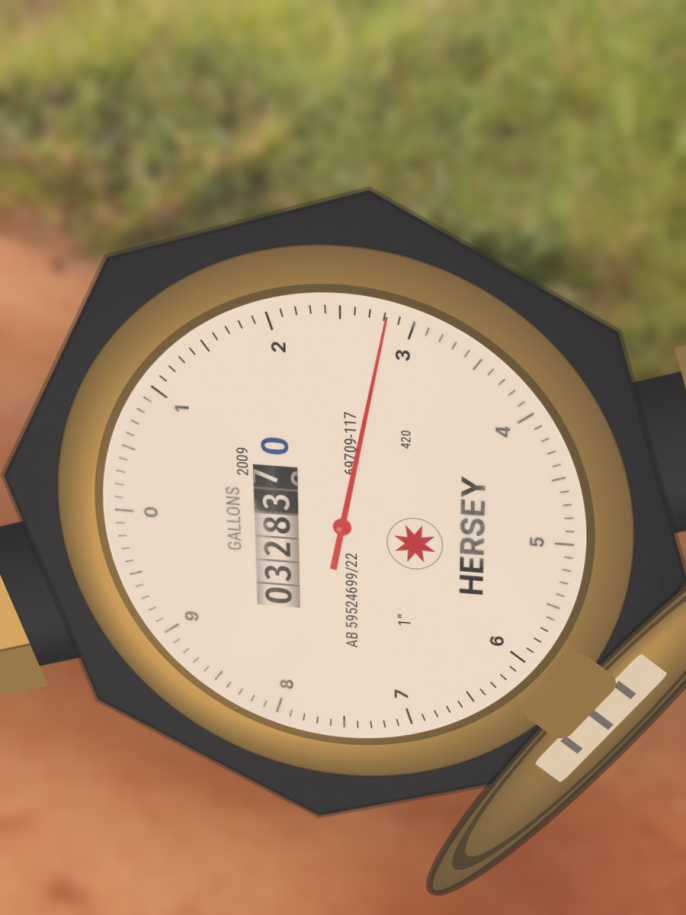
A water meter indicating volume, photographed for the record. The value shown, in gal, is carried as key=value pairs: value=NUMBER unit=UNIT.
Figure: value=328372.8 unit=gal
